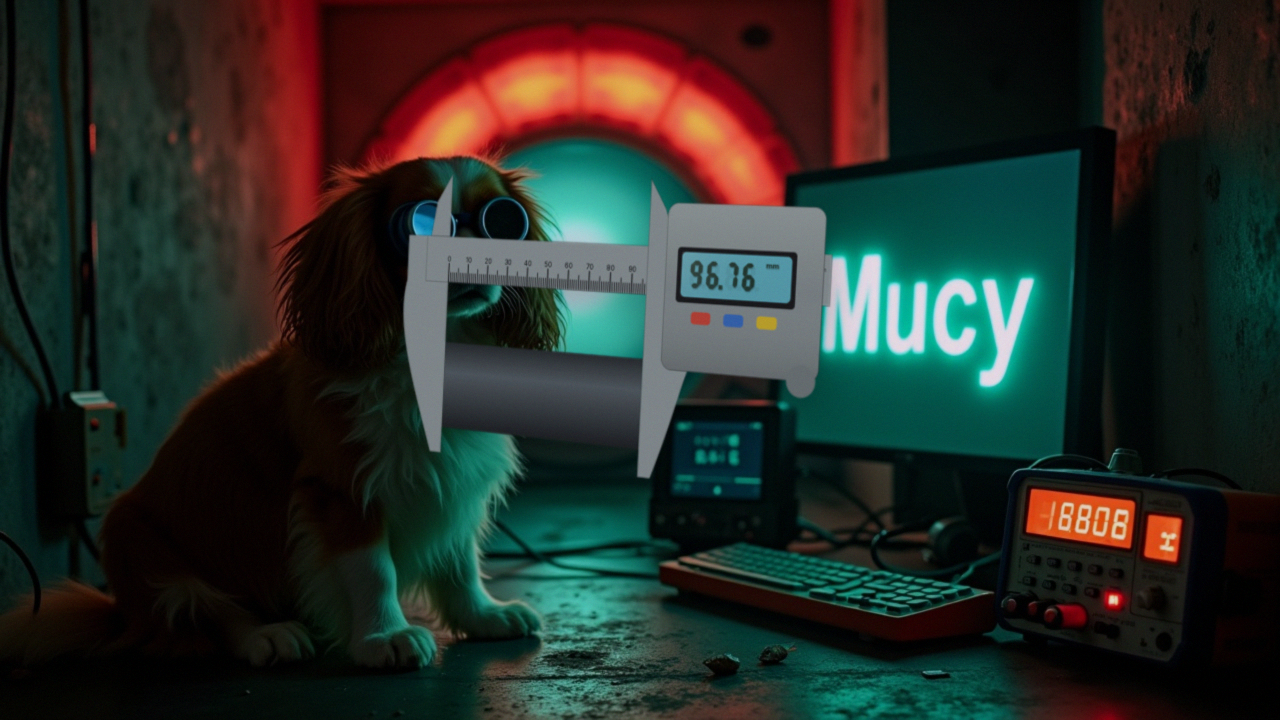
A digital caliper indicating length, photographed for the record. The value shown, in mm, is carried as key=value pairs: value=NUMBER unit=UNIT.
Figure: value=96.76 unit=mm
